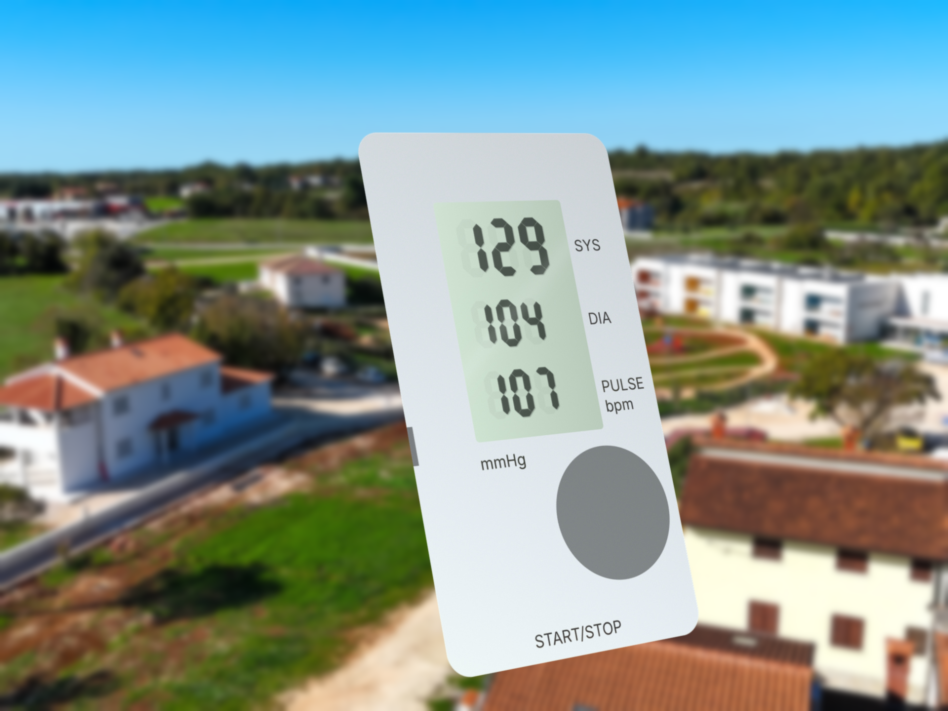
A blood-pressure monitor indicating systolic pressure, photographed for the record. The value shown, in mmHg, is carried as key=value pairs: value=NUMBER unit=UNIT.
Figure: value=129 unit=mmHg
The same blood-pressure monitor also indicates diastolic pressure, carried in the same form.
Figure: value=104 unit=mmHg
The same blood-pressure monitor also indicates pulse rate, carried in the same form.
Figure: value=107 unit=bpm
